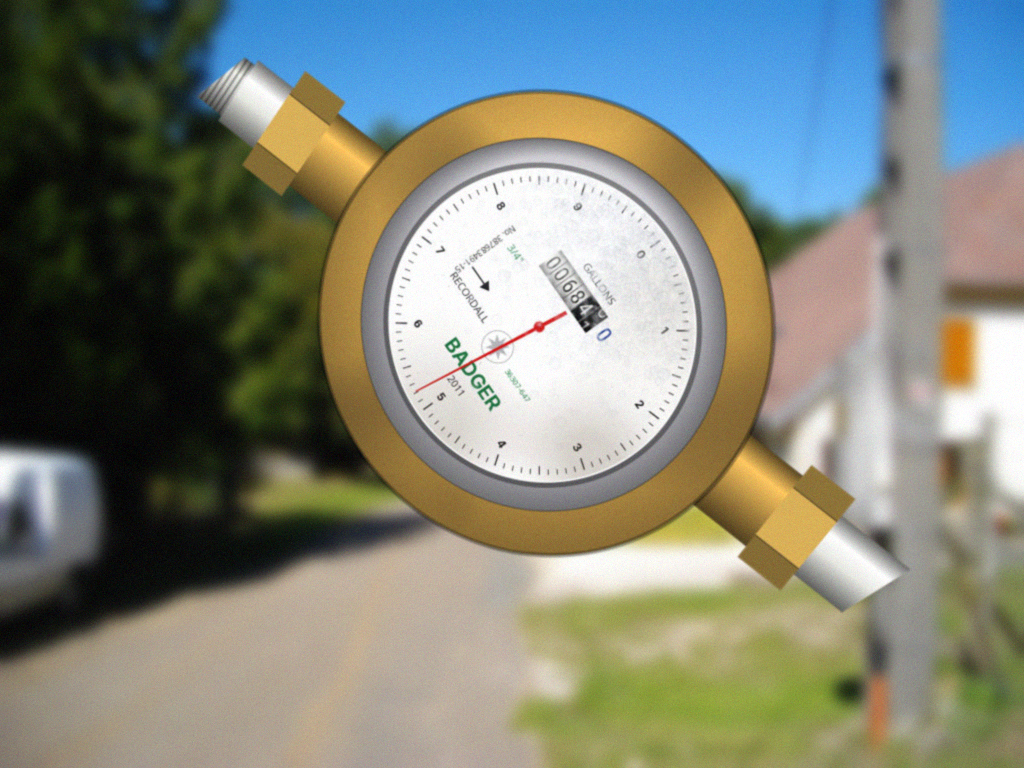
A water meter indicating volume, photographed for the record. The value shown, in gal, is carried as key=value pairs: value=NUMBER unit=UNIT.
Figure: value=68405.2 unit=gal
